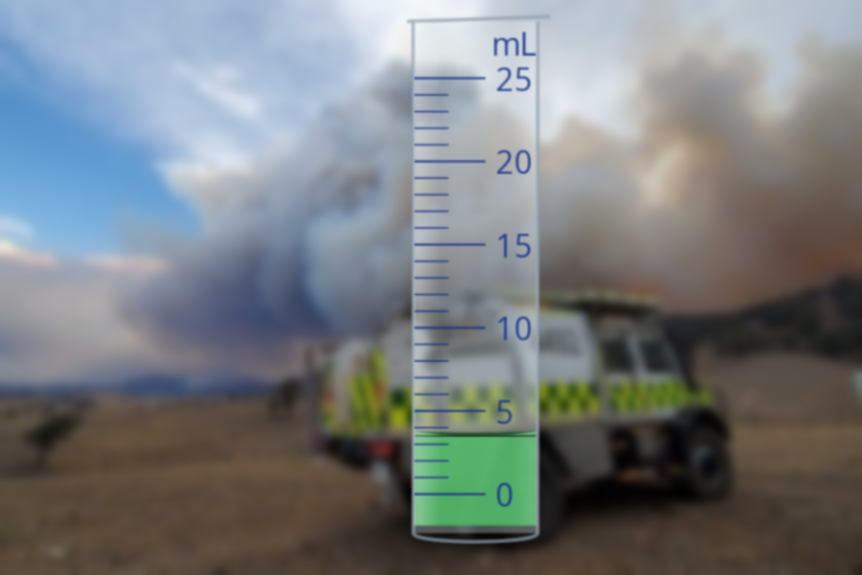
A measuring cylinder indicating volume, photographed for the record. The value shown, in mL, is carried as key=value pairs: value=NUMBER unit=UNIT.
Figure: value=3.5 unit=mL
